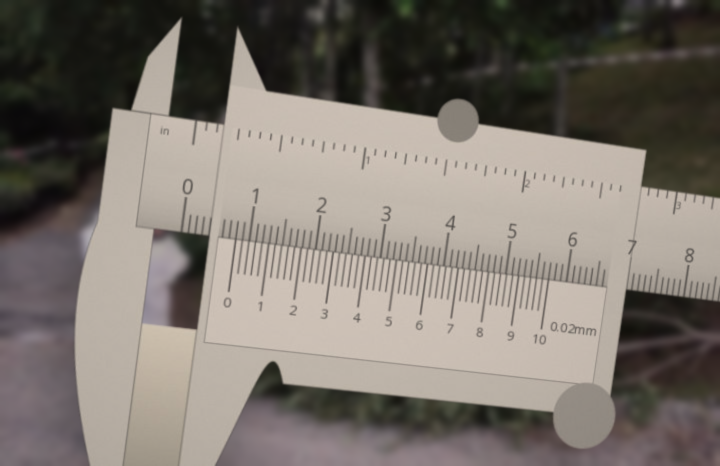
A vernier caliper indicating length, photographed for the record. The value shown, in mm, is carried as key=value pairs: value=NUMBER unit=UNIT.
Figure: value=8.0 unit=mm
